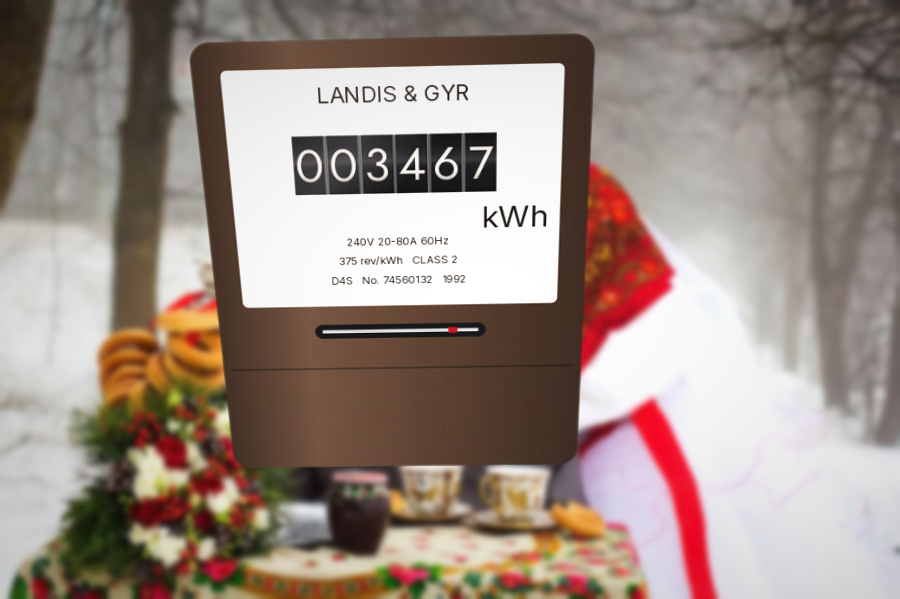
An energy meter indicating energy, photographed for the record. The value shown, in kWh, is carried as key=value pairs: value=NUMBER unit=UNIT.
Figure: value=3467 unit=kWh
